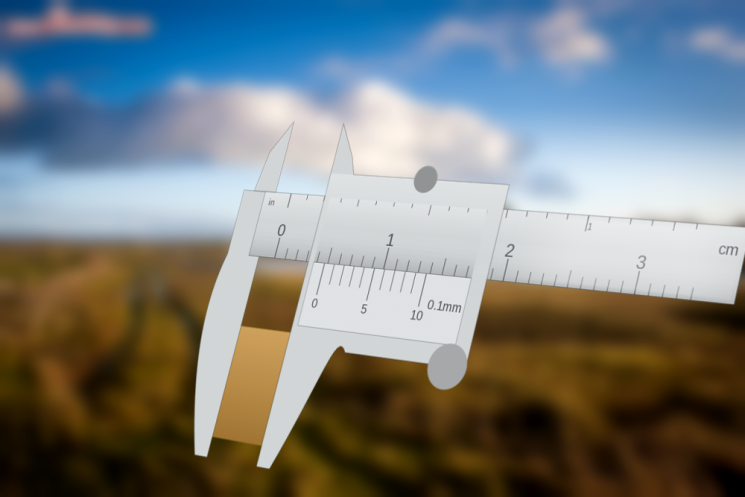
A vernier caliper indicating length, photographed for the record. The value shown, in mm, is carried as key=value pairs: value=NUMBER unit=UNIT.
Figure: value=4.7 unit=mm
